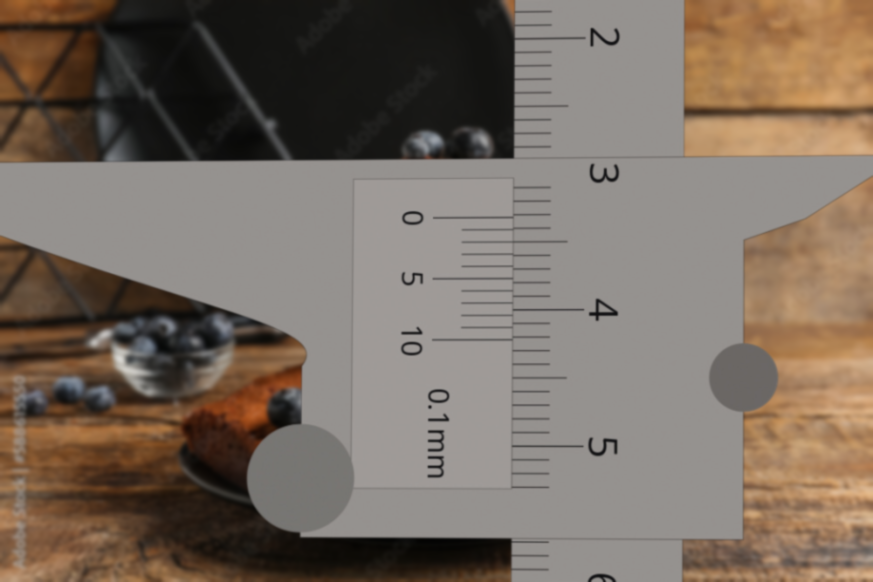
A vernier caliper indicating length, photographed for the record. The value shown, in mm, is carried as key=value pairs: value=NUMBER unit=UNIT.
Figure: value=33.2 unit=mm
